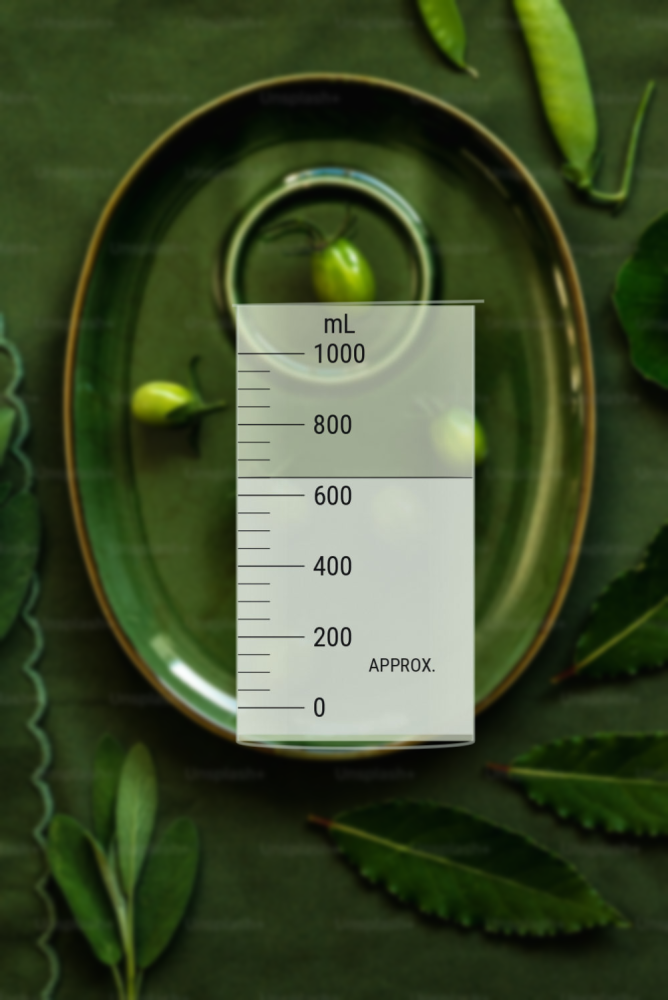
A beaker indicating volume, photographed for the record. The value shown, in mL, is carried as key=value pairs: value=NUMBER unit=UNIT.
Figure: value=650 unit=mL
